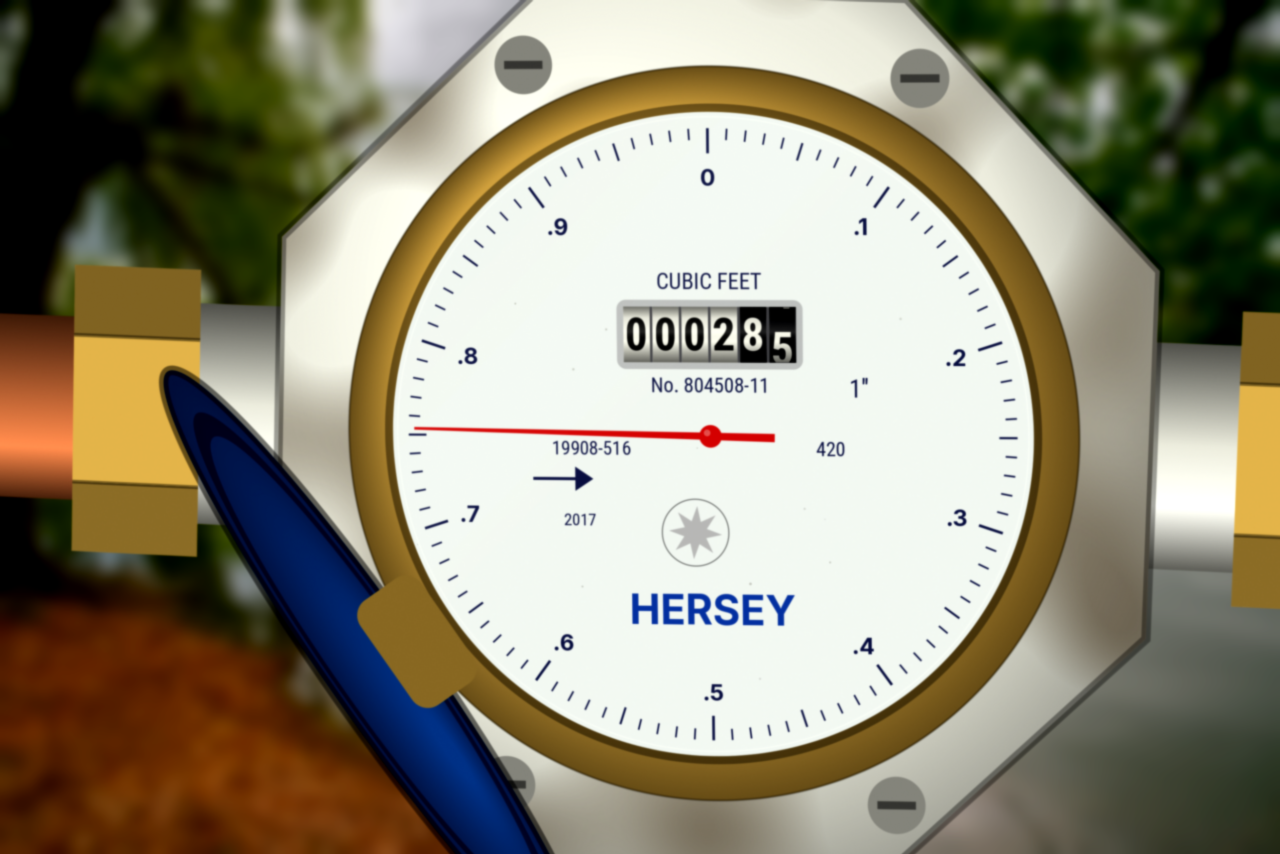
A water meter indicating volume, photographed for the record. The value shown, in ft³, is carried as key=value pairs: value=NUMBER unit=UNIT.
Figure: value=284.75 unit=ft³
